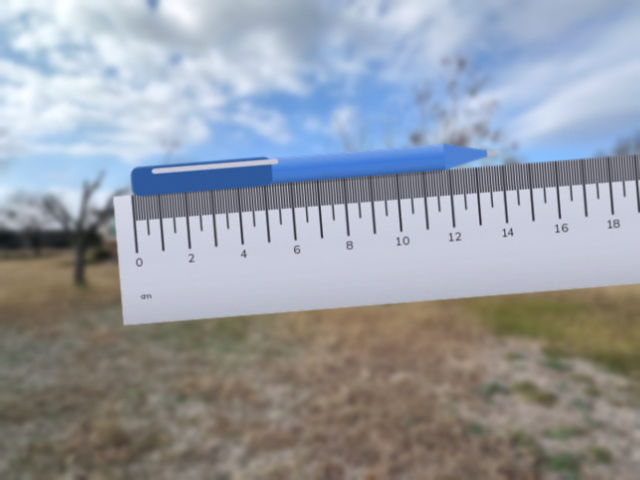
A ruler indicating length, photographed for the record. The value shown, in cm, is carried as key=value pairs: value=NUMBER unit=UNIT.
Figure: value=14 unit=cm
